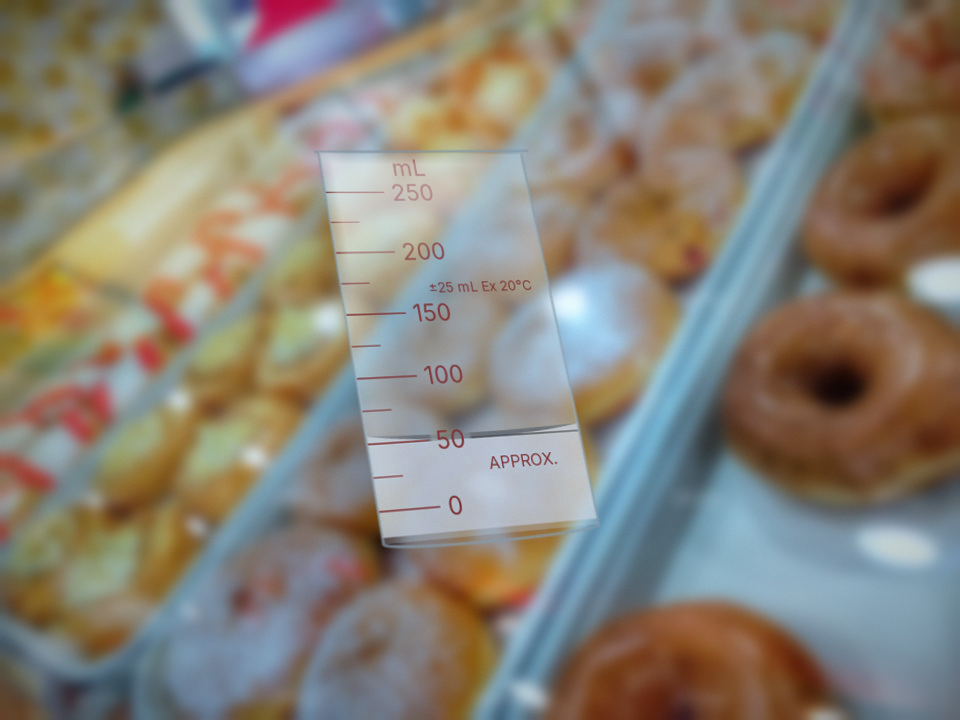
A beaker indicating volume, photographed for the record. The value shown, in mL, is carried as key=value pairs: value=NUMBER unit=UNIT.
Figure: value=50 unit=mL
